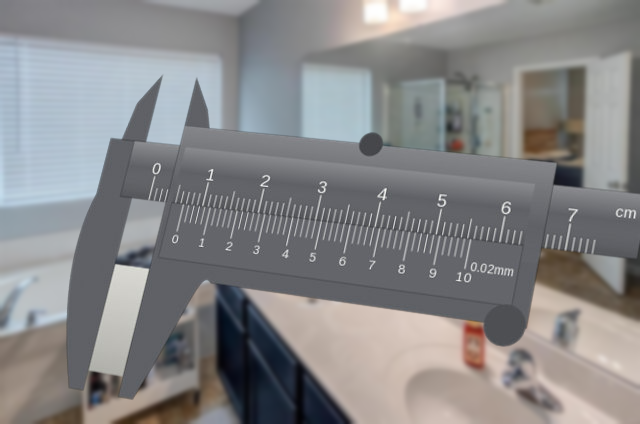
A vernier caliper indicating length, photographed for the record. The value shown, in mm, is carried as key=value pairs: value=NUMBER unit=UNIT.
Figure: value=6.5 unit=mm
